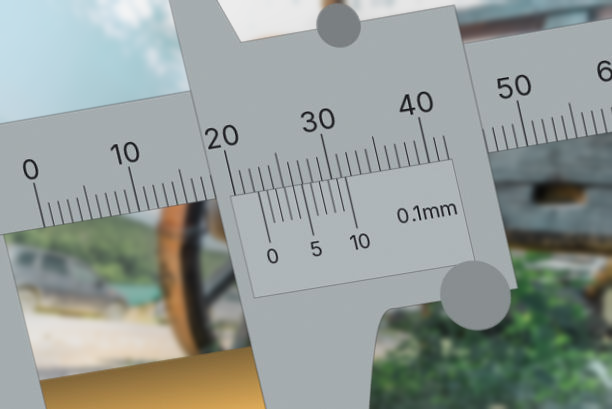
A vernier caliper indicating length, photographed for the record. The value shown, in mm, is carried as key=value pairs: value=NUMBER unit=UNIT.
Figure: value=22.4 unit=mm
